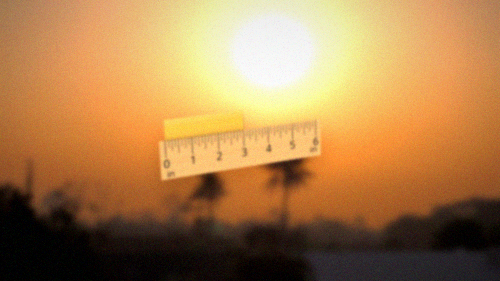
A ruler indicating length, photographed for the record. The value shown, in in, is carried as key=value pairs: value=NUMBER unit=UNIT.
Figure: value=3 unit=in
